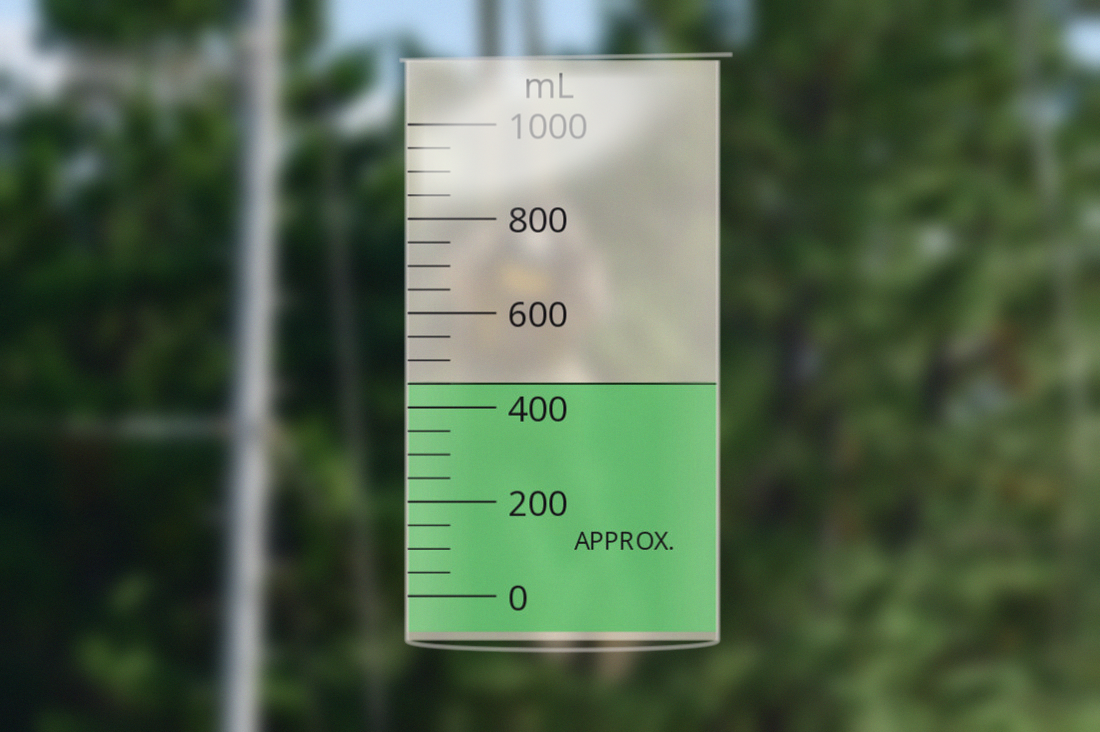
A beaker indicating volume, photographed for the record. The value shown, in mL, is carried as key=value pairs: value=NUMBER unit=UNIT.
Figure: value=450 unit=mL
